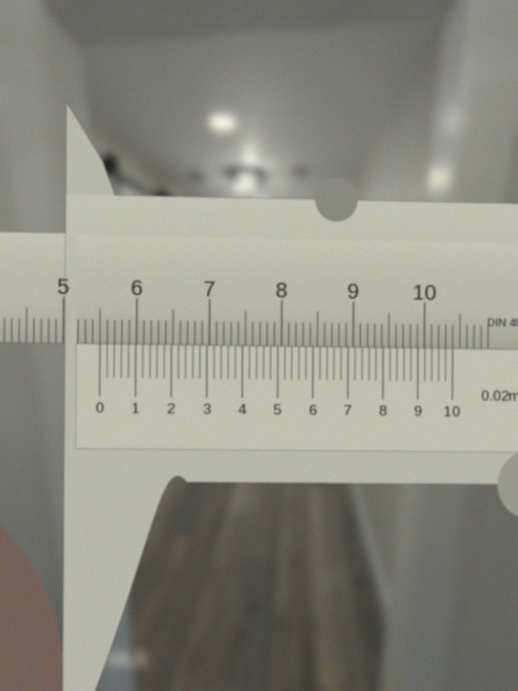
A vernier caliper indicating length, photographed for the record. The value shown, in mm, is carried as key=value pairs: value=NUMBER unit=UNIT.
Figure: value=55.0 unit=mm
